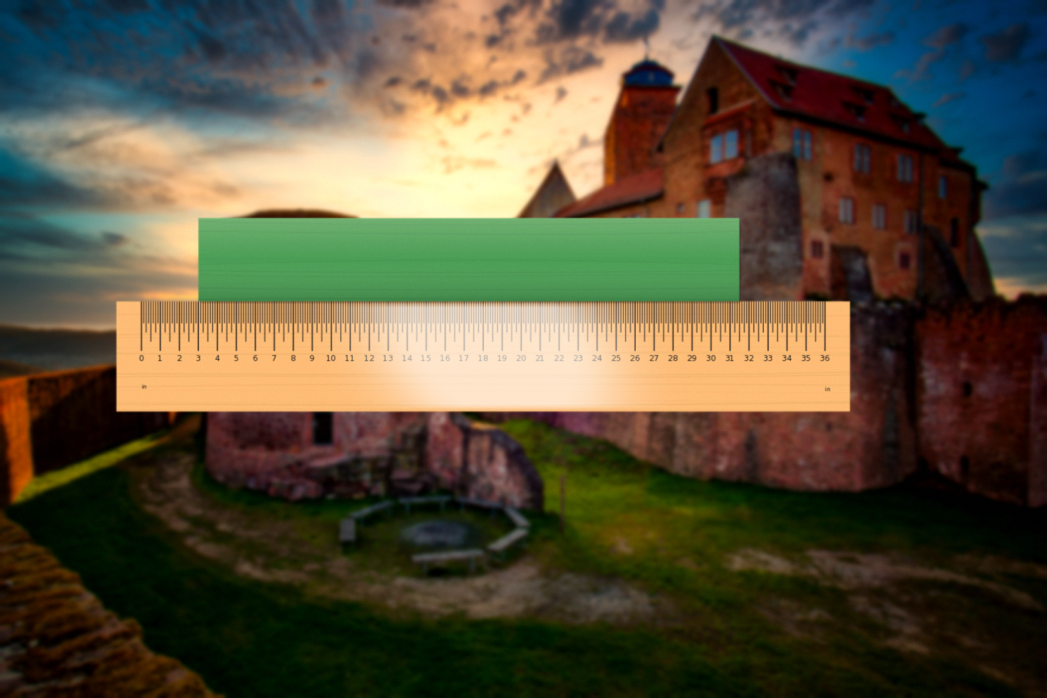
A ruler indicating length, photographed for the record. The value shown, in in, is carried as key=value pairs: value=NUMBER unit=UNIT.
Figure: value=28.5 unit=in
